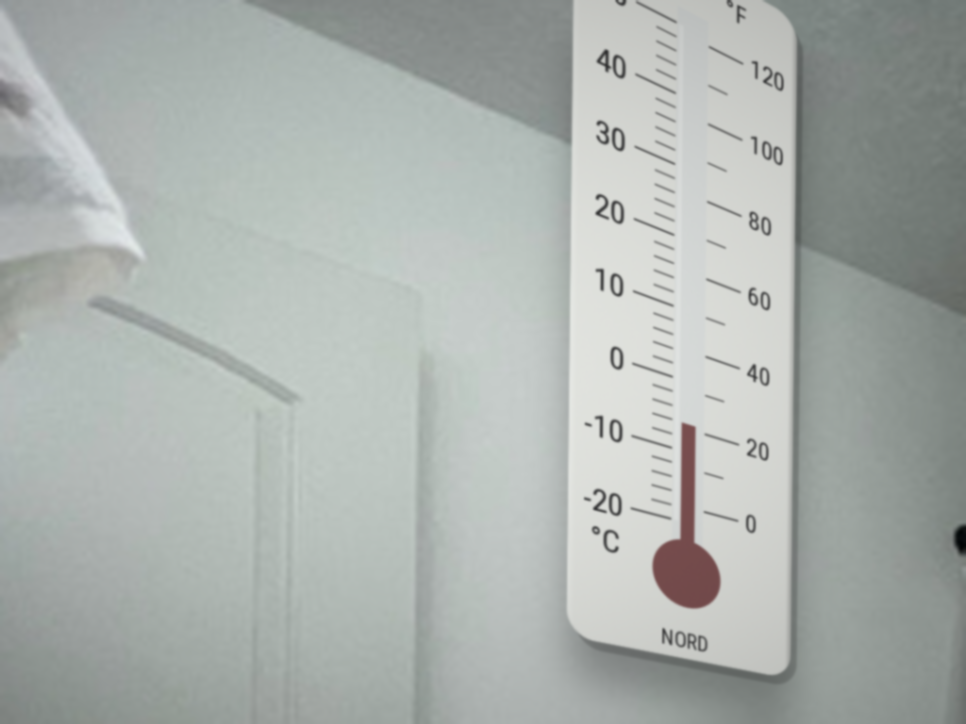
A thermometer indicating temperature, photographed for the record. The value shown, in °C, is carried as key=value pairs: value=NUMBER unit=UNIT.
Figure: value=-6 unit=°C
